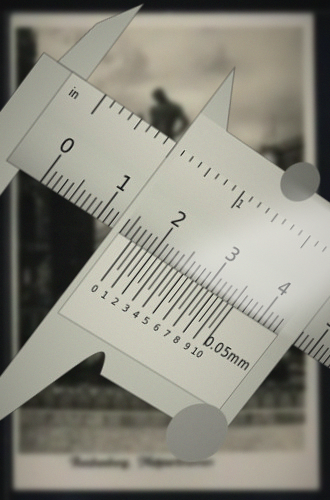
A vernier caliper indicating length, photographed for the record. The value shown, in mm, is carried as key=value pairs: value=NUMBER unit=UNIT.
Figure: value=16.2 unit=mm
